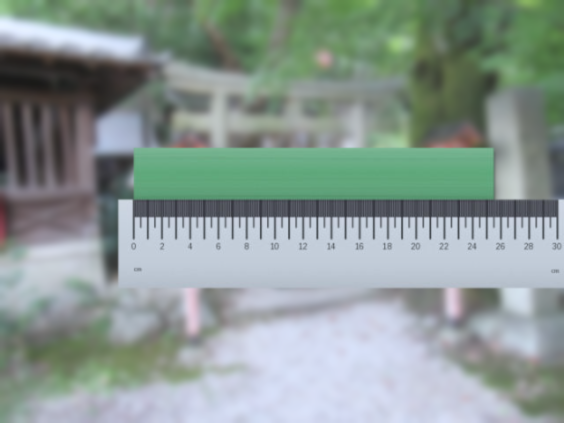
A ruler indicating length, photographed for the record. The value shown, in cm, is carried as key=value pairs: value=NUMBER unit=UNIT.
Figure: value=25.5 unit=cm
